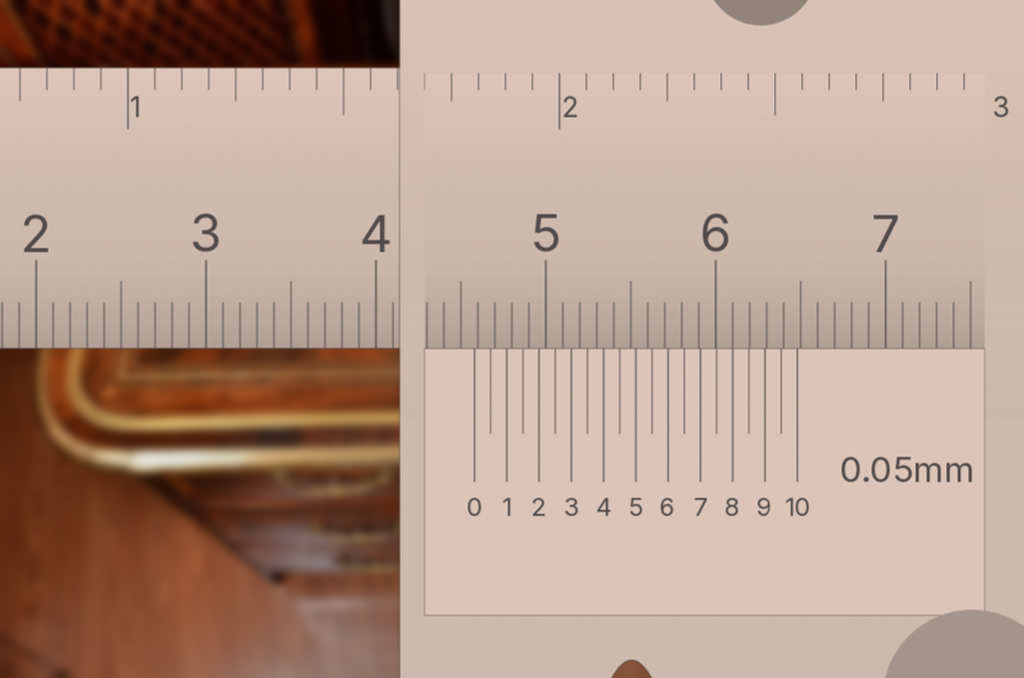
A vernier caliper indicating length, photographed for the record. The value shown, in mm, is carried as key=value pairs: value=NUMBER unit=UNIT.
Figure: value=45.8 unit=mm
